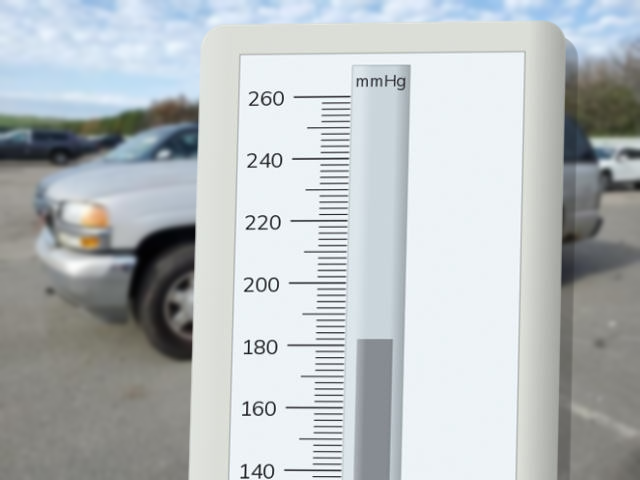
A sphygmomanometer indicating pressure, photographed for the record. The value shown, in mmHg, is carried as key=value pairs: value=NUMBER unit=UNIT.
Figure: value=182 unit=mmHg
